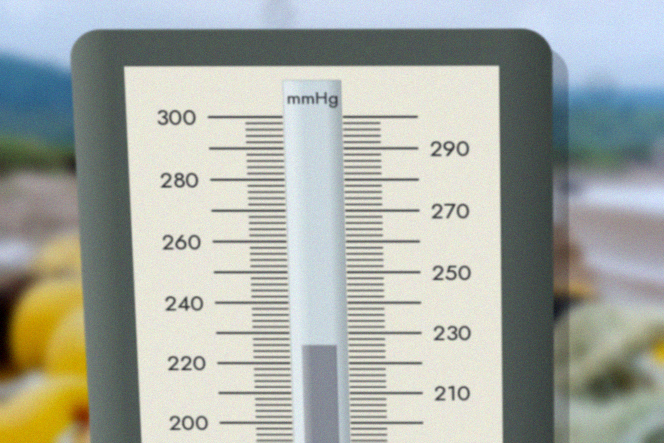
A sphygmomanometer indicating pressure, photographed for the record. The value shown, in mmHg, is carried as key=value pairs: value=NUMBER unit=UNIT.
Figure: value=226 unit=mmHg
